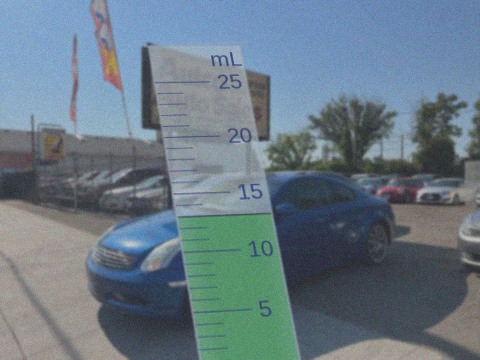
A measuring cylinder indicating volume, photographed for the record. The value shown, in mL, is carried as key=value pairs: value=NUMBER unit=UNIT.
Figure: value=13 unit=mL
